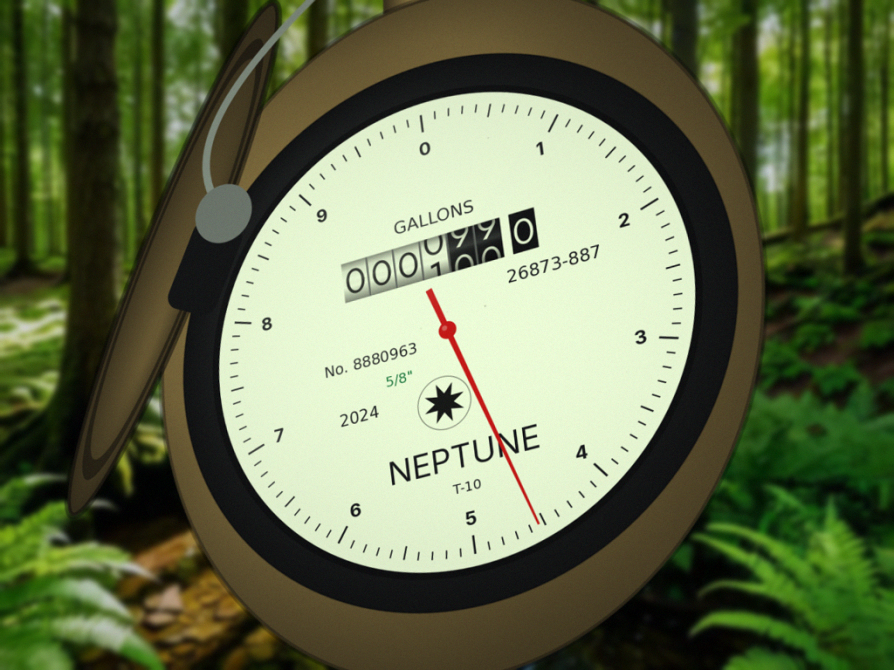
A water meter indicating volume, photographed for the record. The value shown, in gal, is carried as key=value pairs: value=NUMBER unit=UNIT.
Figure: value=994.5 unit=gal
